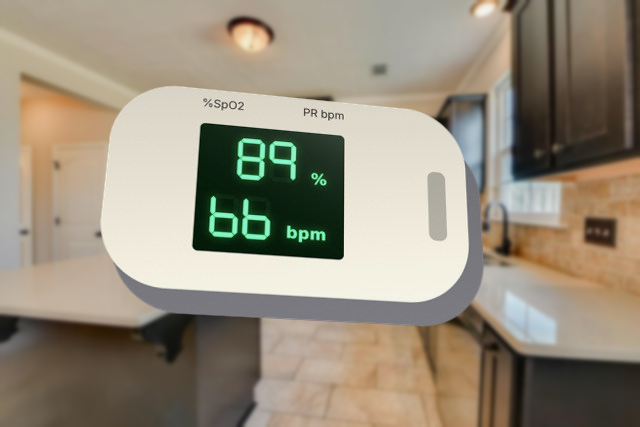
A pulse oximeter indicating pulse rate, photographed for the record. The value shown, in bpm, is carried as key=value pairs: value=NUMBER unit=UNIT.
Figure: value=66 unit=bpm
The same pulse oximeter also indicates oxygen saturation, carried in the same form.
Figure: value=89 unit=%
